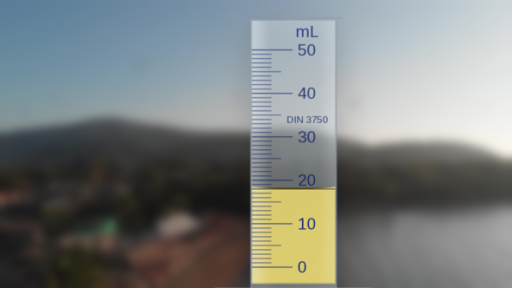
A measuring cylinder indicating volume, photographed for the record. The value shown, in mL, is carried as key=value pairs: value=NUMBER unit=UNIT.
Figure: value=18 unit=mL
